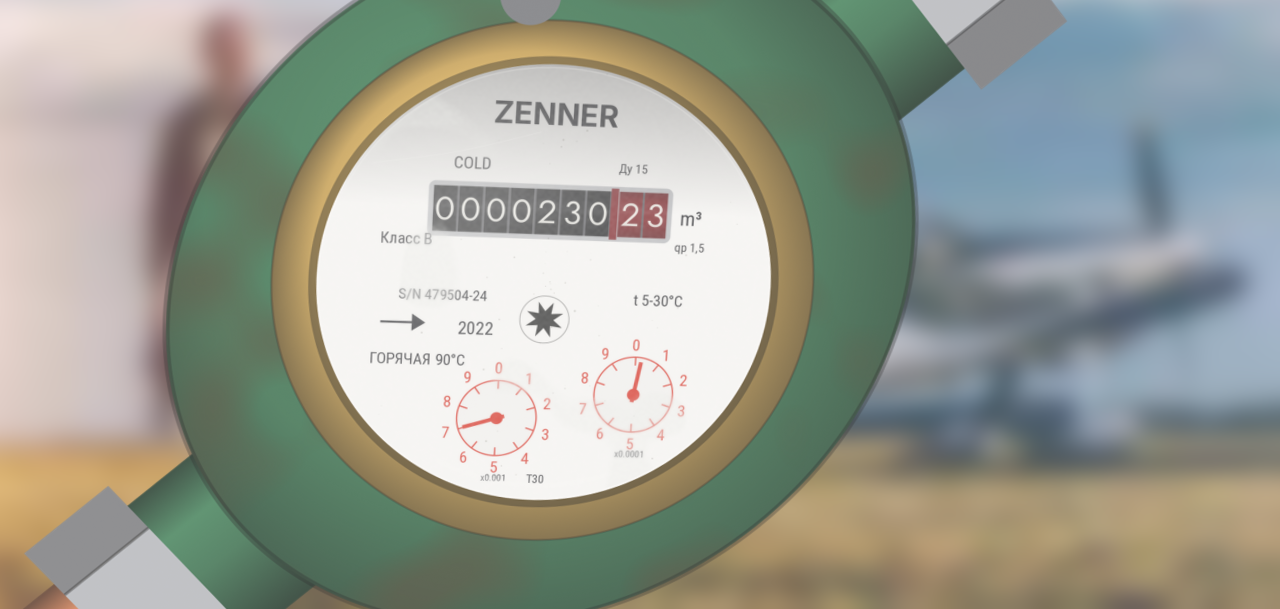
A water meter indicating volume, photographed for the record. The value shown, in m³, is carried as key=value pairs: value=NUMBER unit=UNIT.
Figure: value=230.2370 unit=m³
